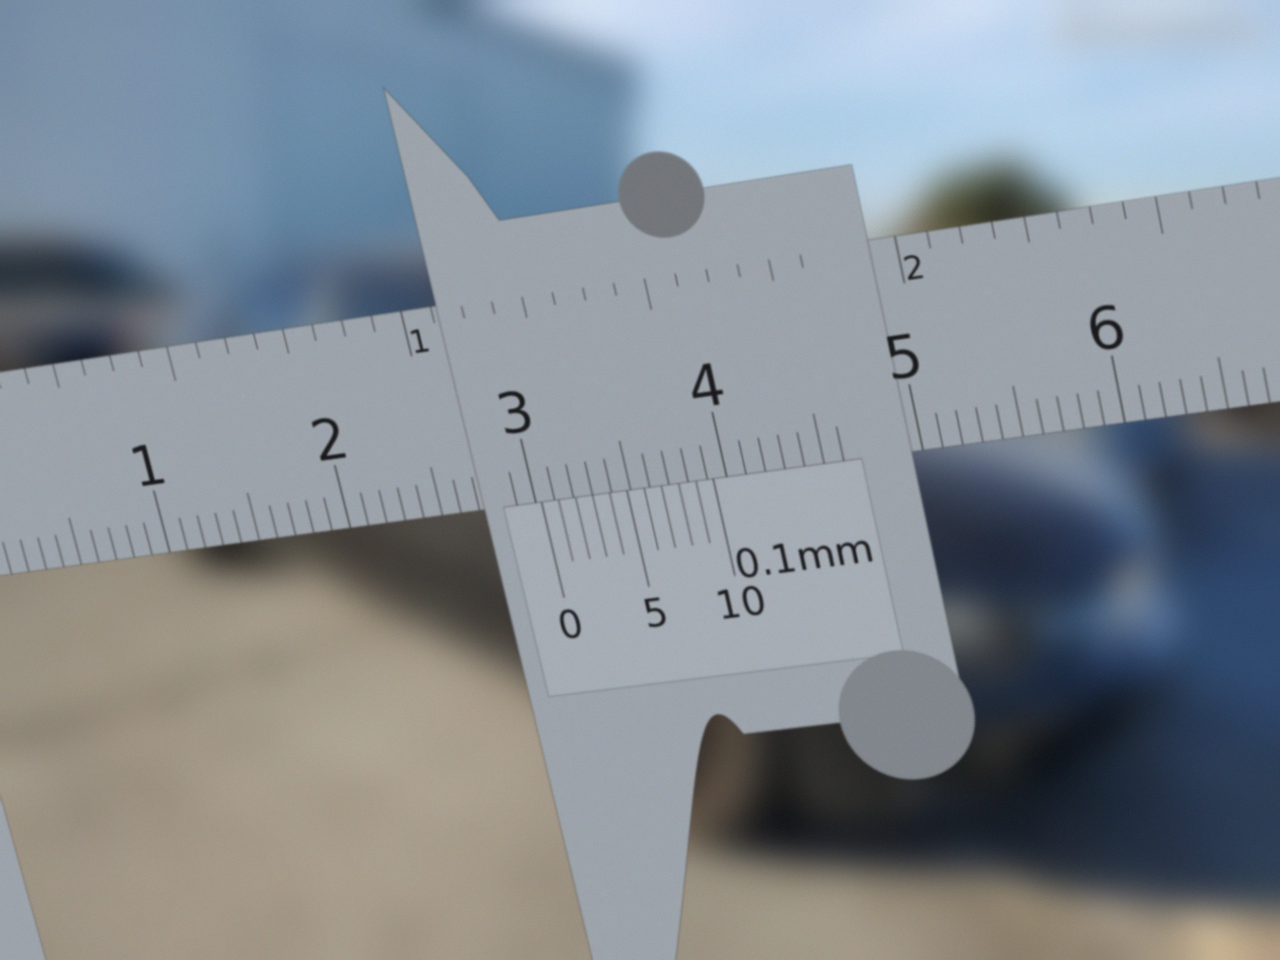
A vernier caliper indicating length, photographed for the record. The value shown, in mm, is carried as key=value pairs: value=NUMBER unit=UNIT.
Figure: value=30.3 unit=mm
